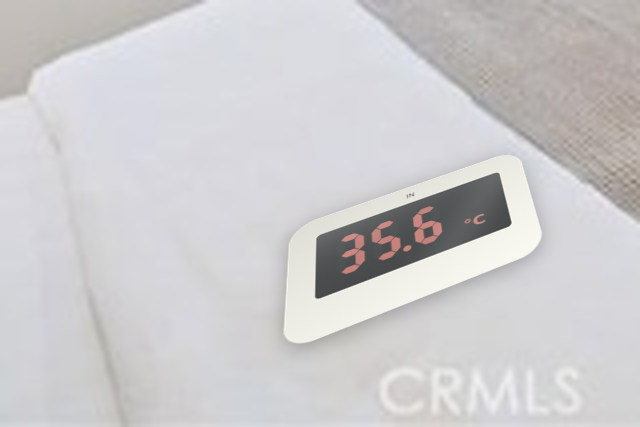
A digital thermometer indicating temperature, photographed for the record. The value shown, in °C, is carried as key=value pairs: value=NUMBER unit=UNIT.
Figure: value=35.6 unit=°C
